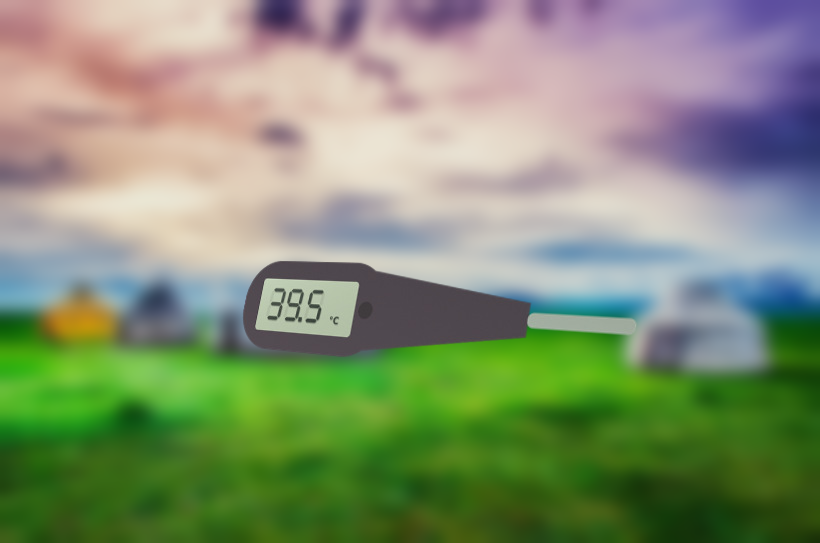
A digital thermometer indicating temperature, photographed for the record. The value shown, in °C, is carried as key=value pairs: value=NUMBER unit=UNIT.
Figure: value=39.5 unit=°C
